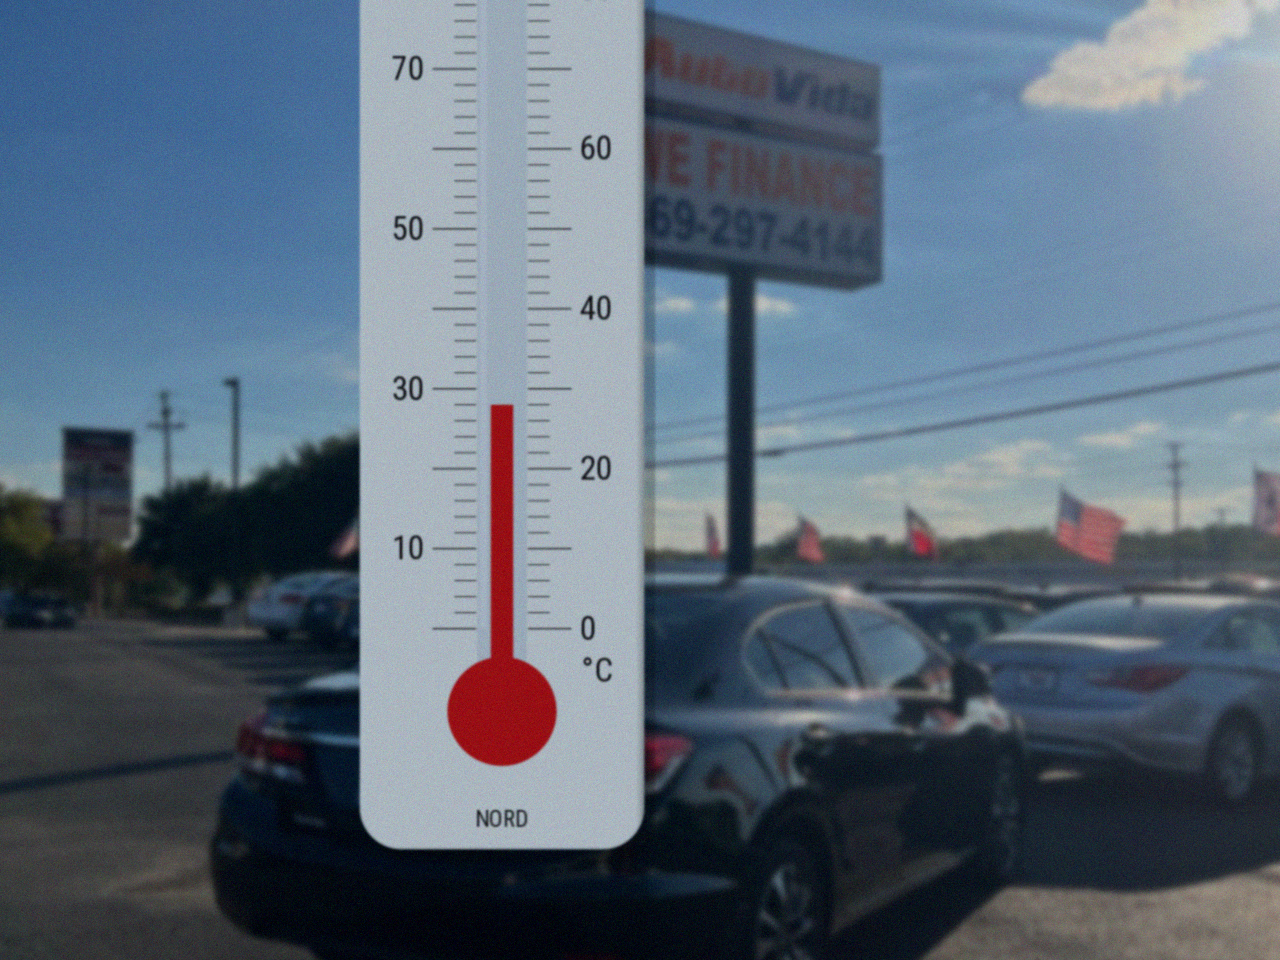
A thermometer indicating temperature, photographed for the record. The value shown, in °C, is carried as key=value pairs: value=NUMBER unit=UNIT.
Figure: value=28 unit=°C
